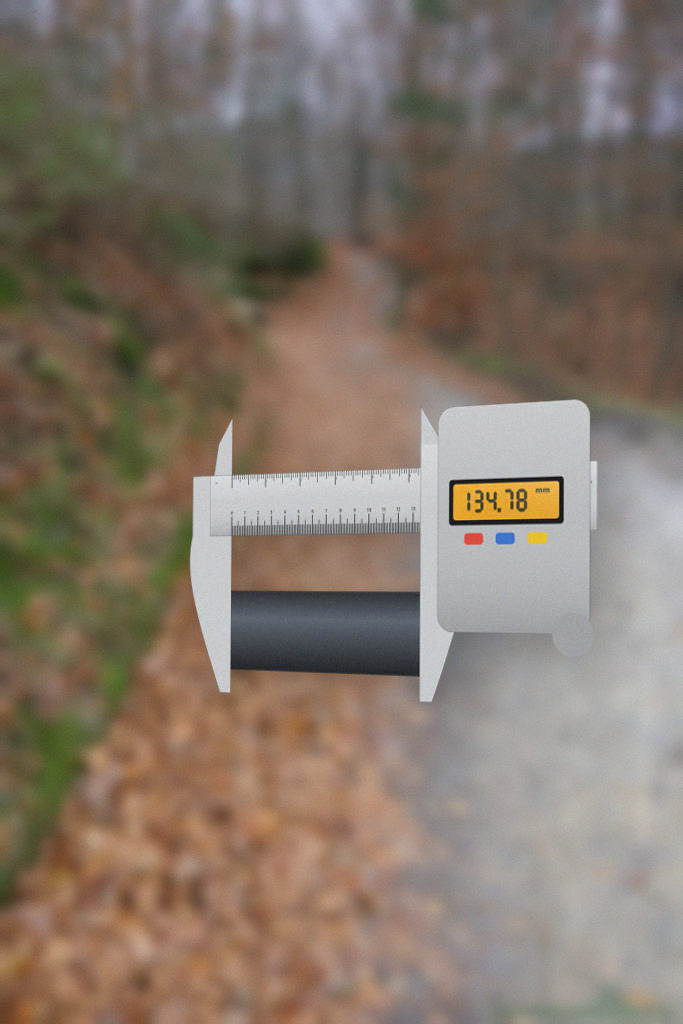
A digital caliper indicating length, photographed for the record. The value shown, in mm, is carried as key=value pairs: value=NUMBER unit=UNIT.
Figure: value=134.78 unit=mm
